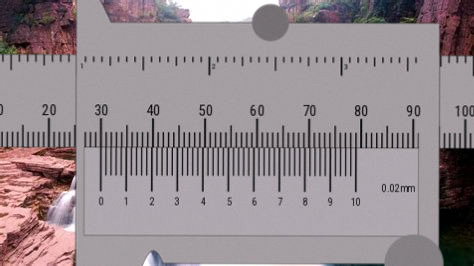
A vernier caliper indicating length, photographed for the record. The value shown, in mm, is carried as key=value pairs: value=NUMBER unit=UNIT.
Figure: value=30.0 unit=mm
